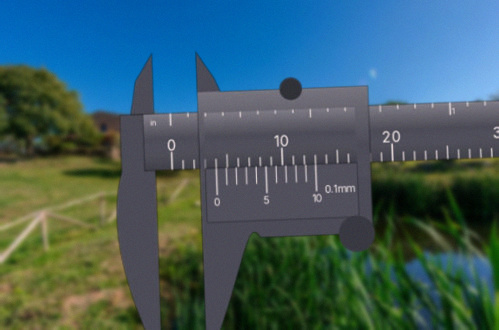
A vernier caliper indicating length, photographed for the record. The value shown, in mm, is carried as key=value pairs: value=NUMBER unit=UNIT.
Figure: value=4.0 unit=mm
